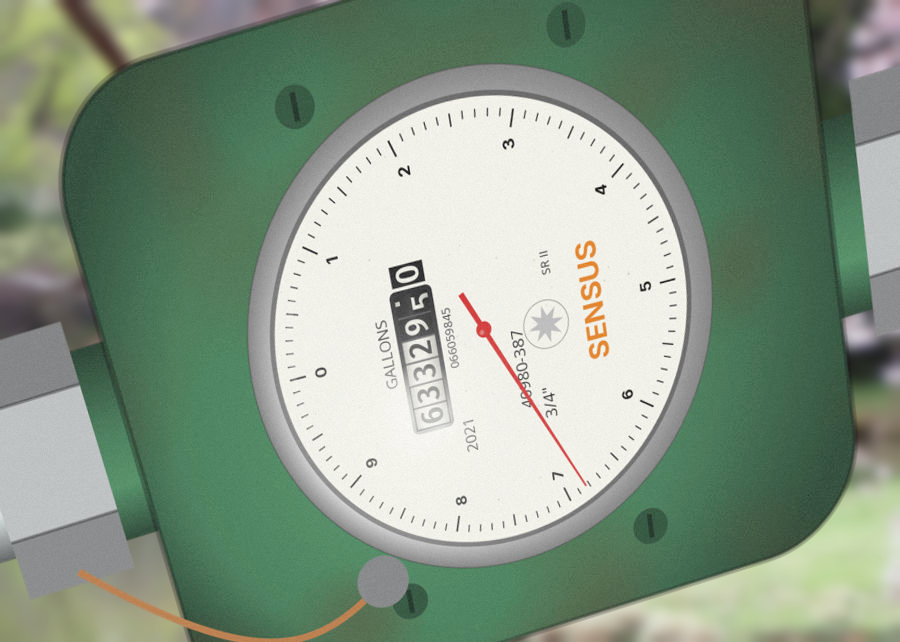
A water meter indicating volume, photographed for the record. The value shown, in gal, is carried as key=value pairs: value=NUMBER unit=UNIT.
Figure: value=6332946.8 unit=gal
